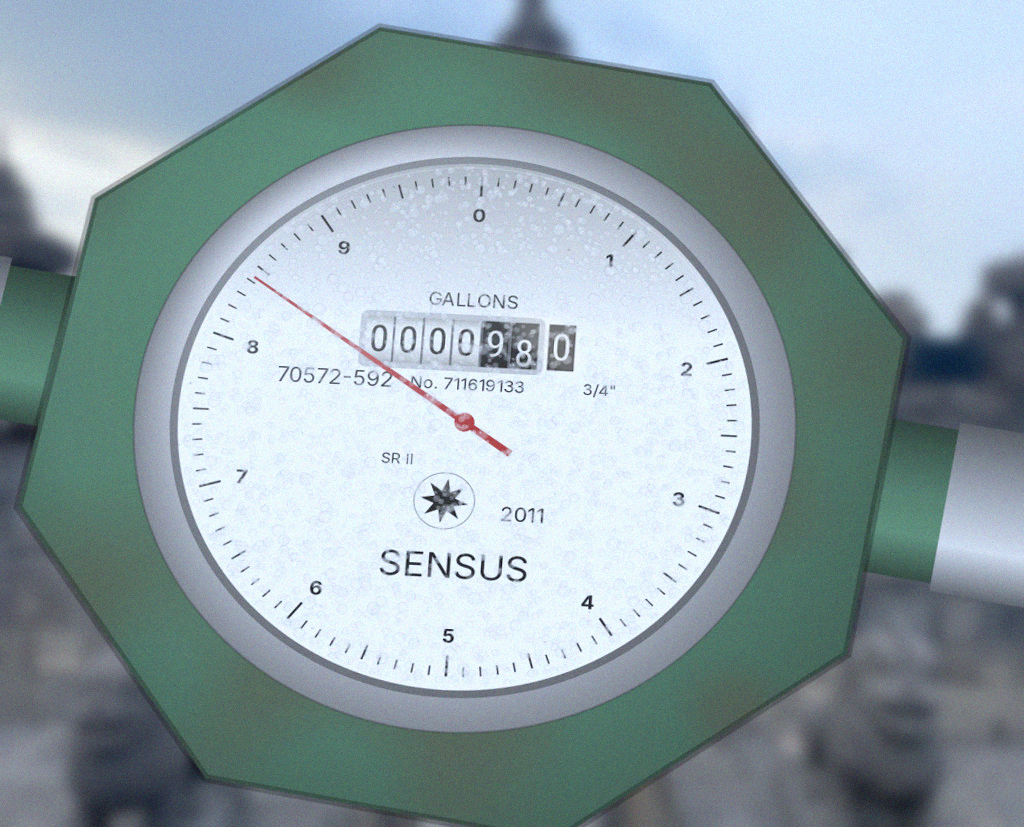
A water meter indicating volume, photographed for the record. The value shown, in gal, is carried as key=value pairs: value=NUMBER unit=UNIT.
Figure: value=978.4 unit=gal
